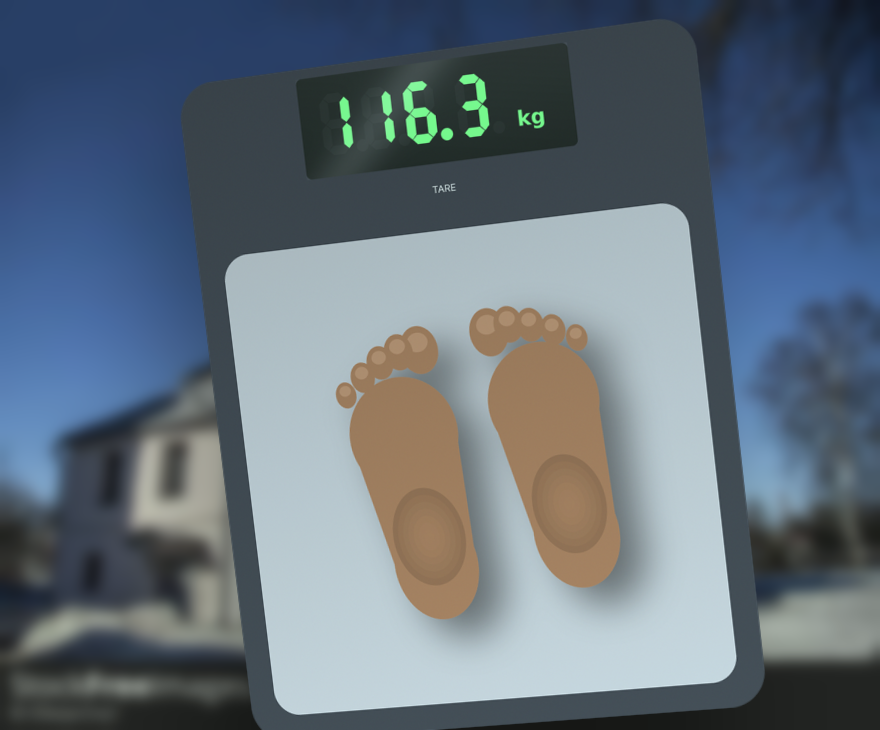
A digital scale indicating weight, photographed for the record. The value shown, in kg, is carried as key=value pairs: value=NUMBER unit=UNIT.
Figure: value=116.3 unit=kg
